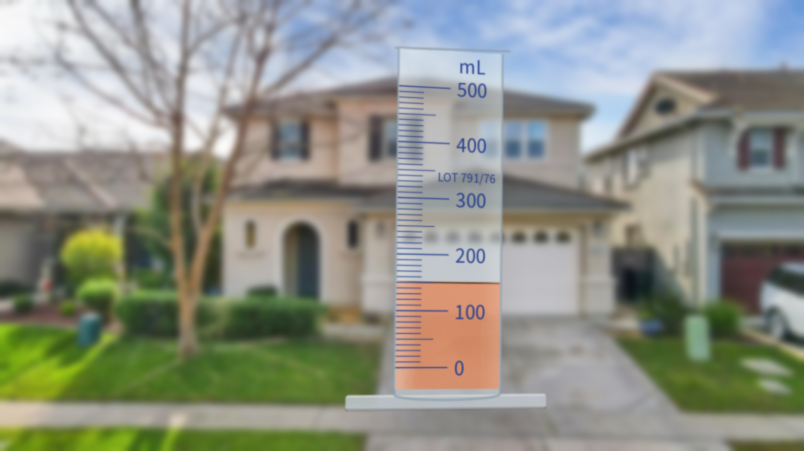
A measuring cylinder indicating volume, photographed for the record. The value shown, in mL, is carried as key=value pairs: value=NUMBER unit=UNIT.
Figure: value=150 unit=mL
